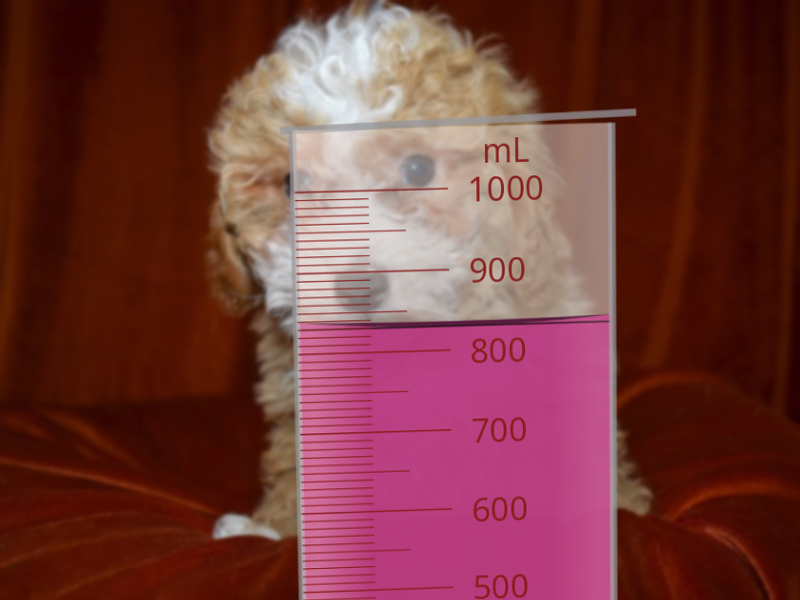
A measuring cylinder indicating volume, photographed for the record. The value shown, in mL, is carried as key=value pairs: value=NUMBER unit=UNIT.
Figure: value=830 unit=mL
